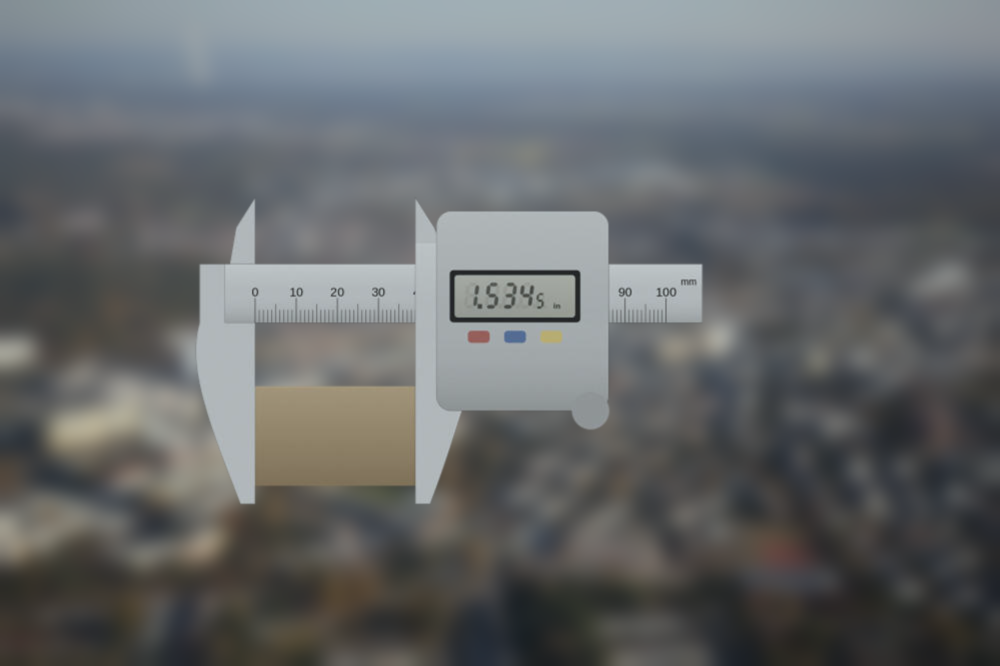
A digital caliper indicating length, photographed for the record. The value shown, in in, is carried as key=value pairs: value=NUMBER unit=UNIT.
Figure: value=1.5345 unit=in
